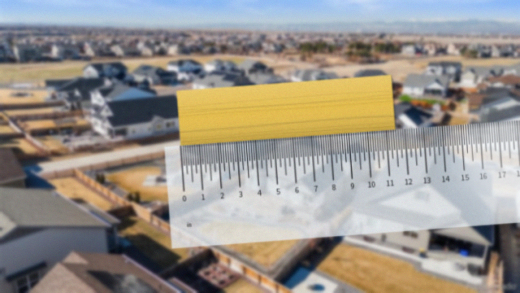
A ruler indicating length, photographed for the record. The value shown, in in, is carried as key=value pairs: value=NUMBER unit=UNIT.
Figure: value=11.5 unit=in
